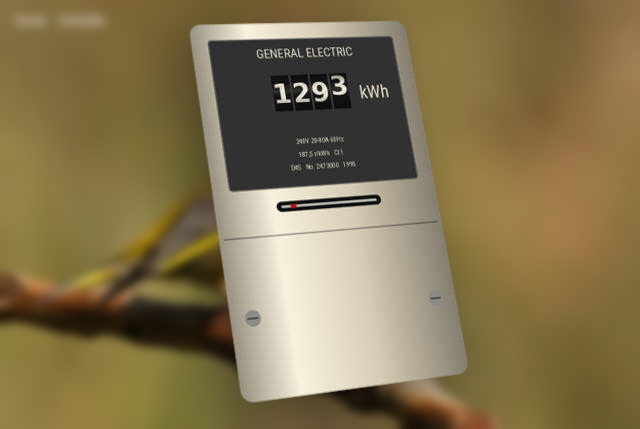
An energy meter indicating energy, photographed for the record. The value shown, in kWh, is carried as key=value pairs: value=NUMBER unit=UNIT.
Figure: value=1293 unit=kWh
